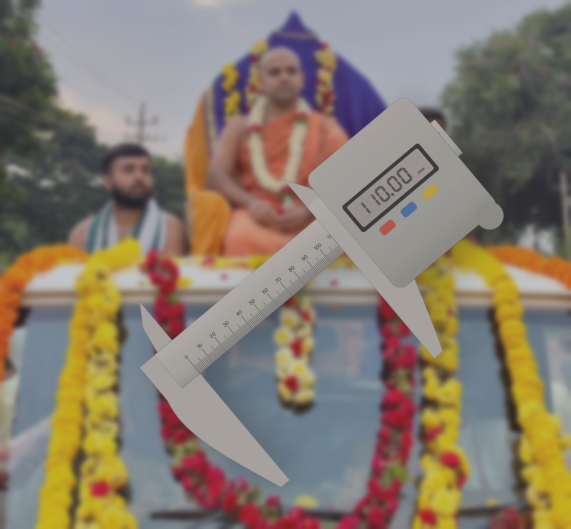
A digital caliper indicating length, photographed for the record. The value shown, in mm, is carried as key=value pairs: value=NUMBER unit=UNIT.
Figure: value=110.00 unit=mm
